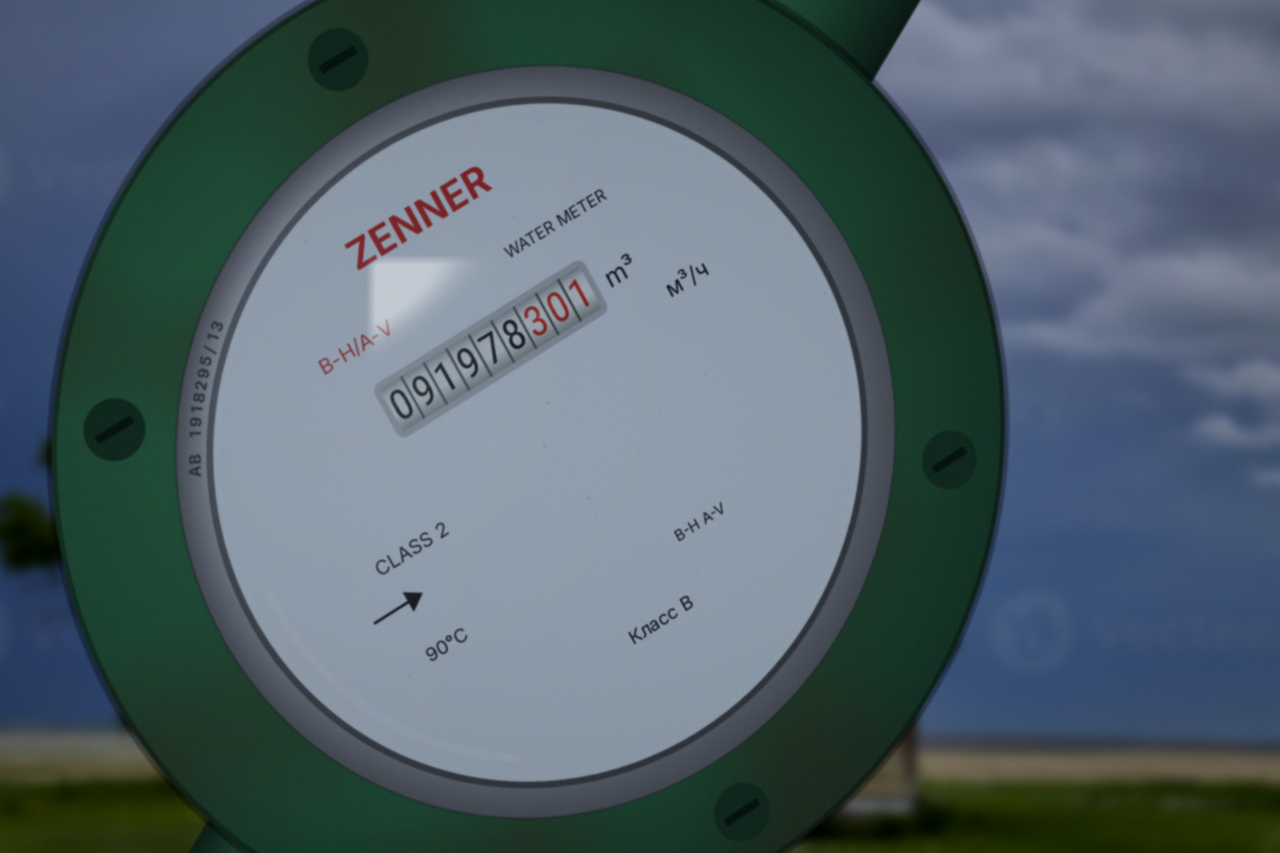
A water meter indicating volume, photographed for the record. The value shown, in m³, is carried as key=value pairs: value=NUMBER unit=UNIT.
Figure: value=91978.301 unit=m³
